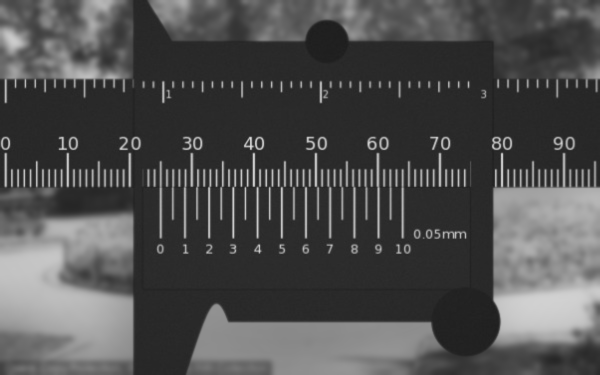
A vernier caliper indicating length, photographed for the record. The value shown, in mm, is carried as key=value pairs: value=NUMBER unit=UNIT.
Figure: value=25.0 unit=mm
